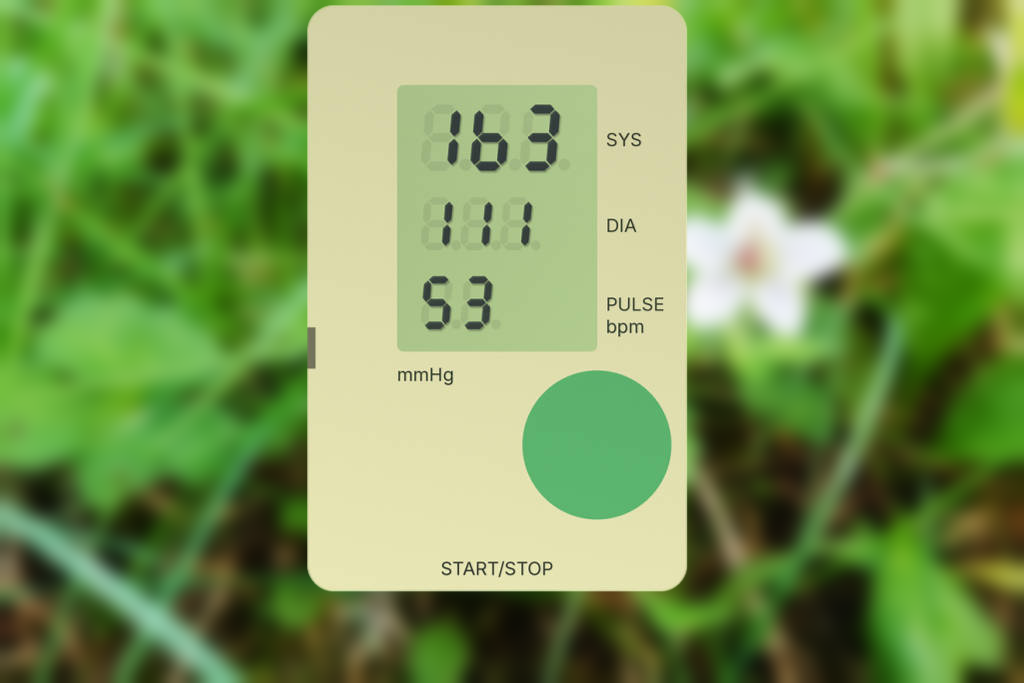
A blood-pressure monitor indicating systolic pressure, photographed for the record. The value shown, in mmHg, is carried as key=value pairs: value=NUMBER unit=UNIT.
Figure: value=163 unit=mmHg
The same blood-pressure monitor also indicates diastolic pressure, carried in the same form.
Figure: value=111 unit=mmHg
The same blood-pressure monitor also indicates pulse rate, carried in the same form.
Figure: value=53 unit=bpm
